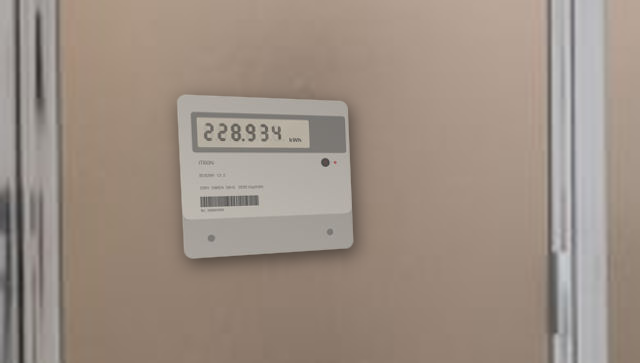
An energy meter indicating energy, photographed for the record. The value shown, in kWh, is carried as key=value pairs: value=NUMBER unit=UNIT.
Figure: value=228.934 unit=kWh
